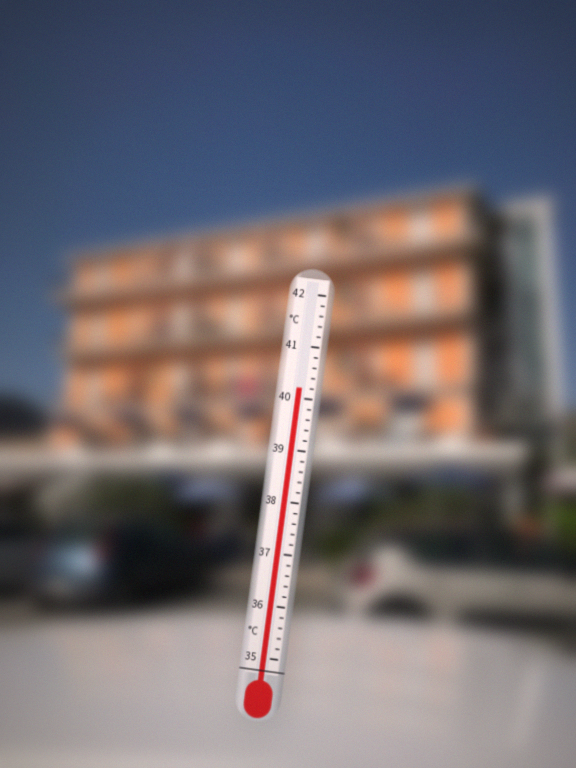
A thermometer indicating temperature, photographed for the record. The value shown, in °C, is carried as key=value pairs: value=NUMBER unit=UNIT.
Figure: value=40.2 unit=°C
